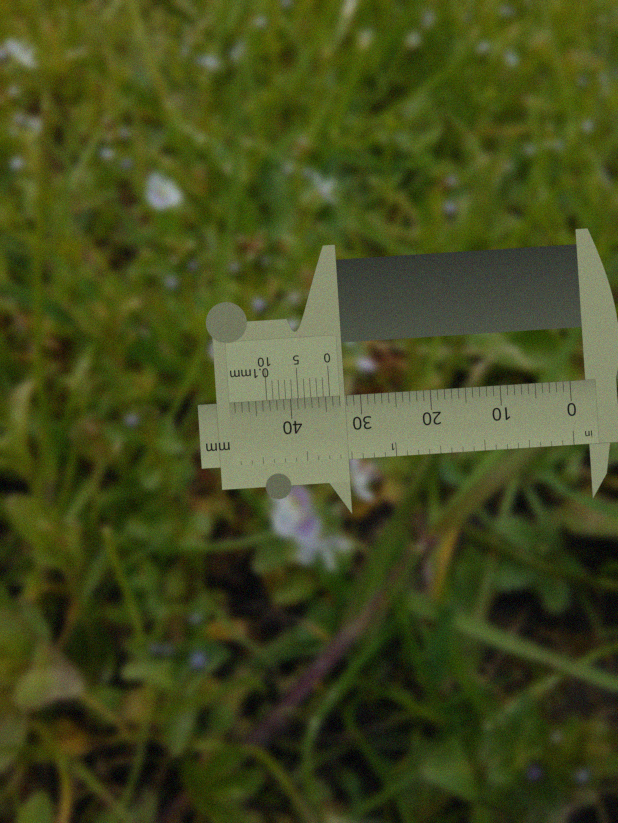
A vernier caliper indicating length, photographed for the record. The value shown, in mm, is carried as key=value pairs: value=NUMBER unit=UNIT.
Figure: value=34.4 unit=mm
